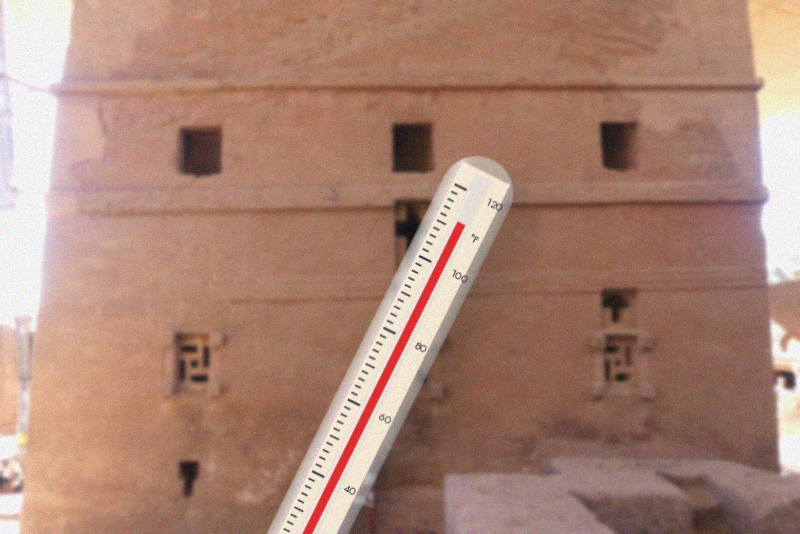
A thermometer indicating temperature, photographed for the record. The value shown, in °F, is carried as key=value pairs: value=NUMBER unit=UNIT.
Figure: value=112 unit=°F
